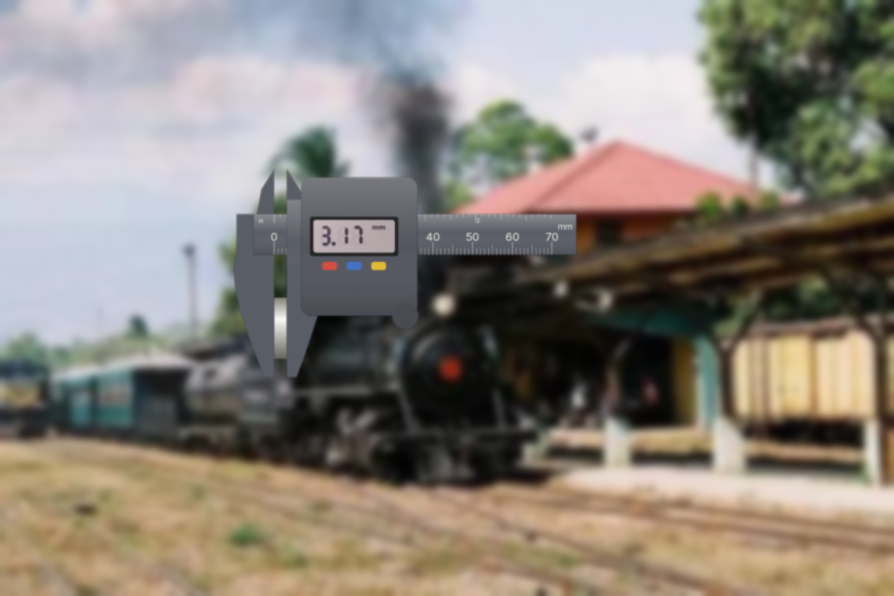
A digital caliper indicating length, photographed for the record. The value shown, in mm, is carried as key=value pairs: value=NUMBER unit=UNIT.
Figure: value=3.17 unit=mm
